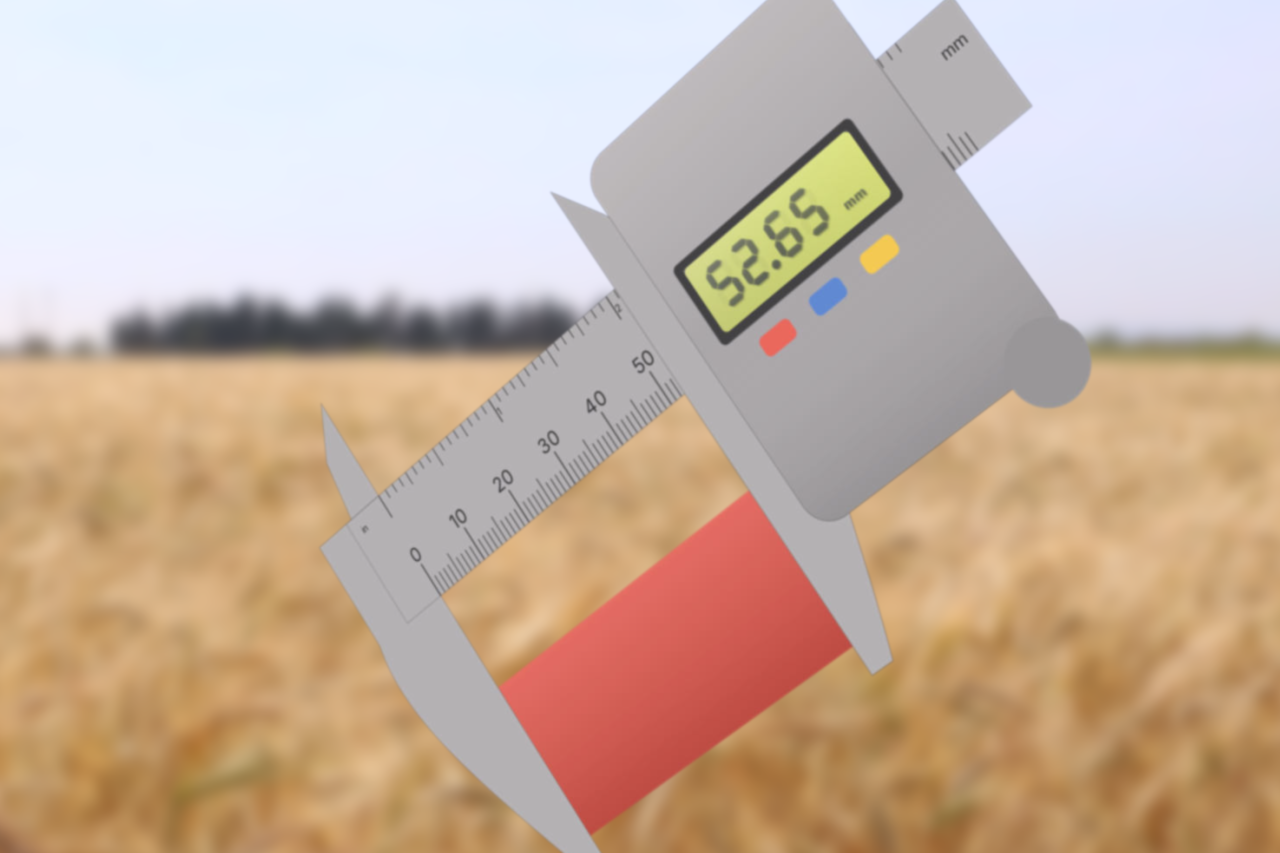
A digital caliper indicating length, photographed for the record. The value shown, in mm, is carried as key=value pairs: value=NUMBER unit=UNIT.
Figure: value=52.65 unit=mm
